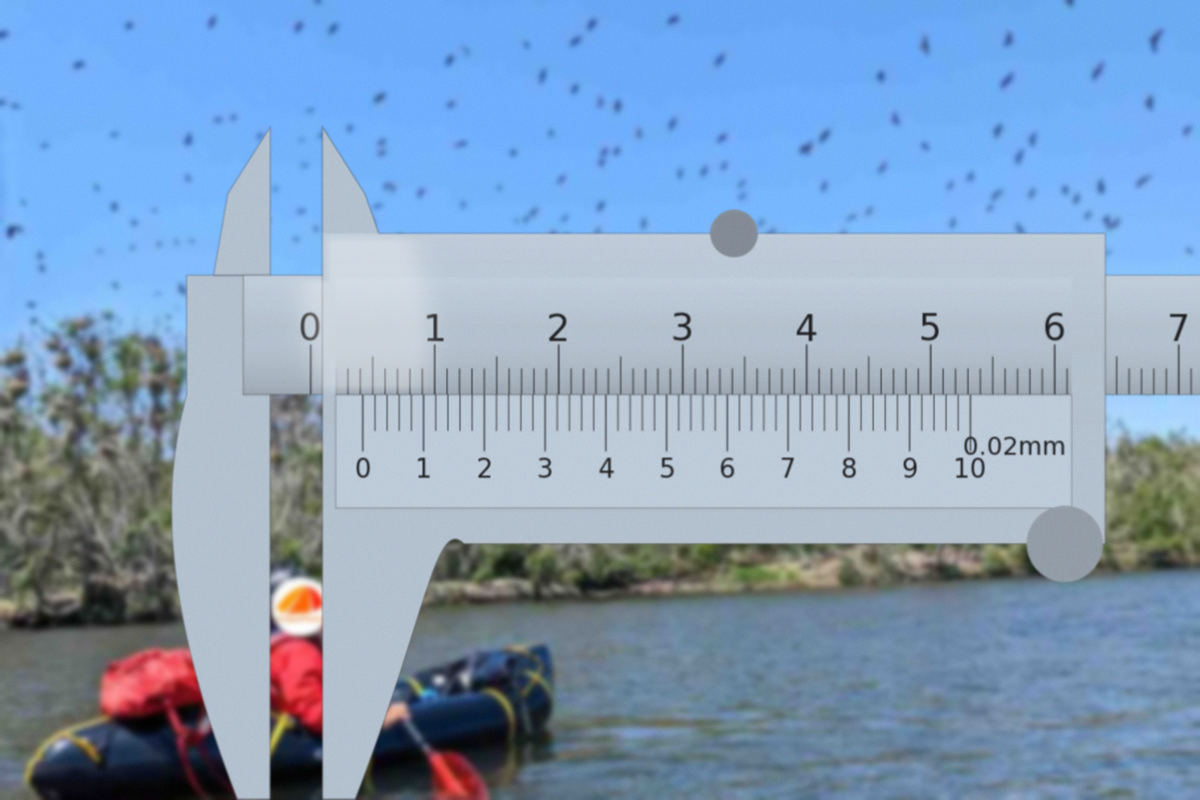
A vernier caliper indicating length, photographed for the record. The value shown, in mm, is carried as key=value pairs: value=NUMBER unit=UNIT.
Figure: value=4.2 unit=mm
